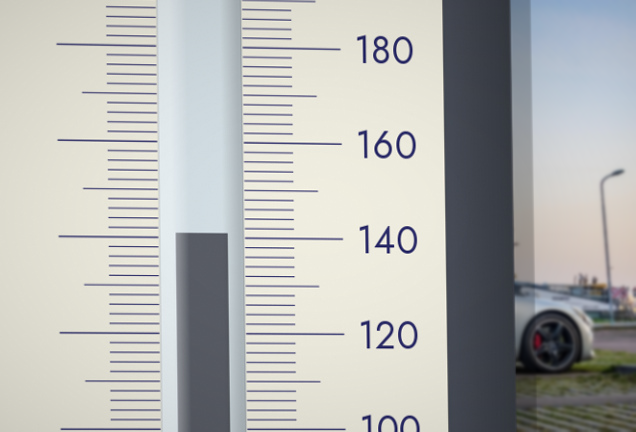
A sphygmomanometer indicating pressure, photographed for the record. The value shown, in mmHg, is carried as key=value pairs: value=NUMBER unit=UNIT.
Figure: value=141 unit=mmHg
